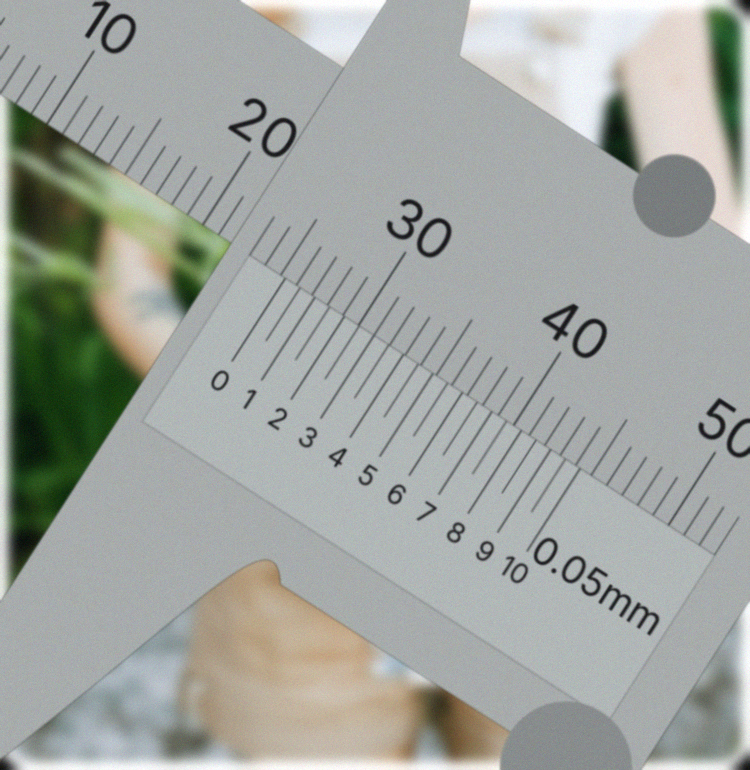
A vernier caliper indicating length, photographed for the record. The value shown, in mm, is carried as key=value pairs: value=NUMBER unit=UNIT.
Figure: value=25.3 unit=mm
